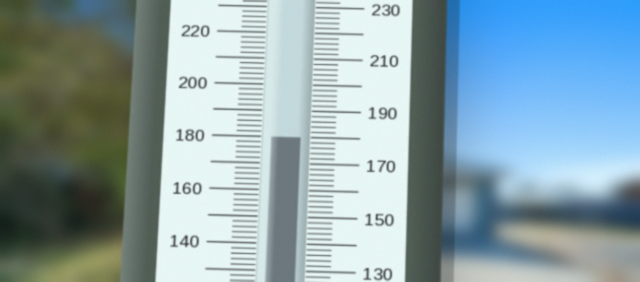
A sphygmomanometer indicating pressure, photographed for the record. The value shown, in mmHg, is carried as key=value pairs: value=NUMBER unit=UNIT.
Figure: value=180 unit=mmHg
